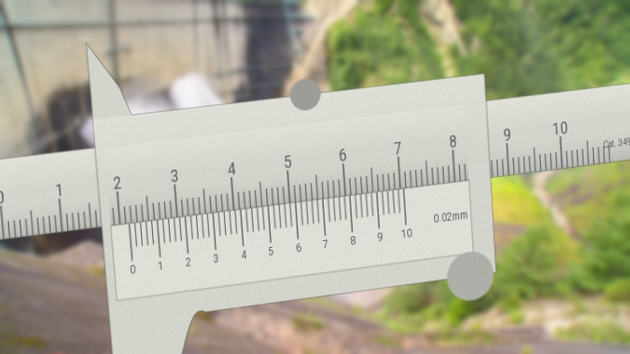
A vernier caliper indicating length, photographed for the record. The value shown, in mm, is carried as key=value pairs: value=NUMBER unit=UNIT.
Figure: value=21.6 unit=mm
